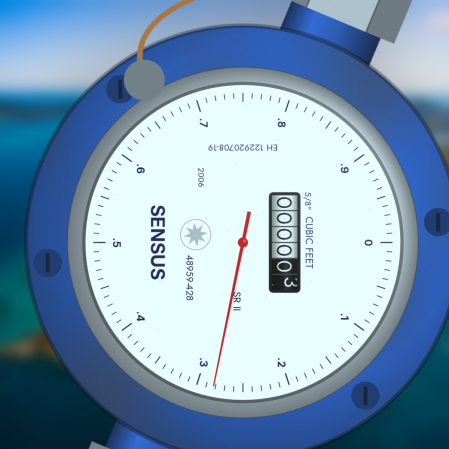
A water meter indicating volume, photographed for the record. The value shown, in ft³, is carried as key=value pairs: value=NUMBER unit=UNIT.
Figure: value=3.28 unit=ft³
